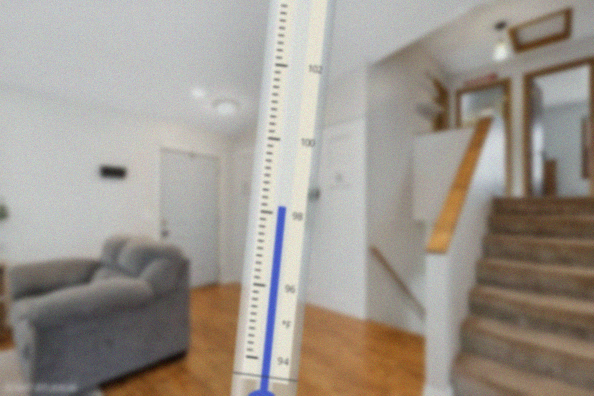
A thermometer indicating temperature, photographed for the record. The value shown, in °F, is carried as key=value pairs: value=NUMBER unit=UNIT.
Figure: value=98.2 unit=°F
